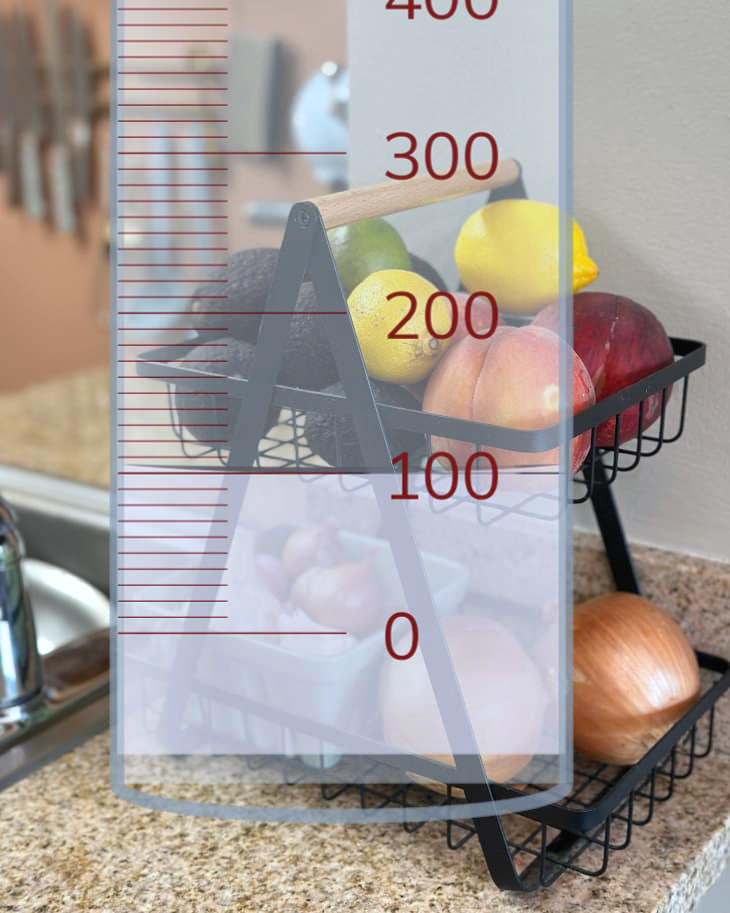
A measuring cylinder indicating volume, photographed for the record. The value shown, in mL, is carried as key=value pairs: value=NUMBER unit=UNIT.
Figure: value=100 unit=mL
